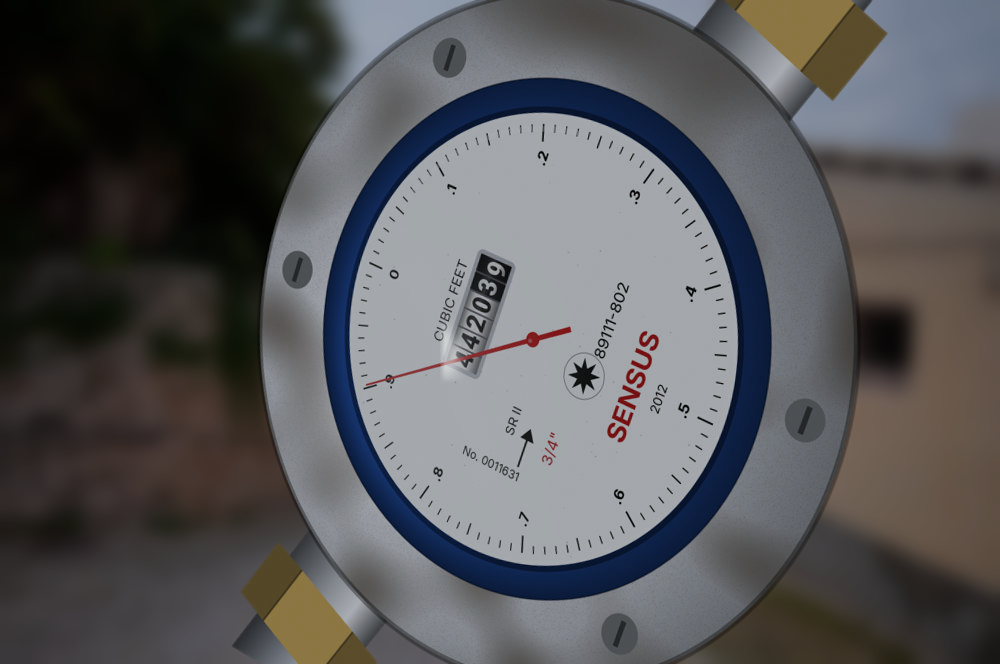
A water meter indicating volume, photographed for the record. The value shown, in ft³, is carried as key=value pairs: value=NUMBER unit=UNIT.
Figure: value=442038.90 unit=ft³
